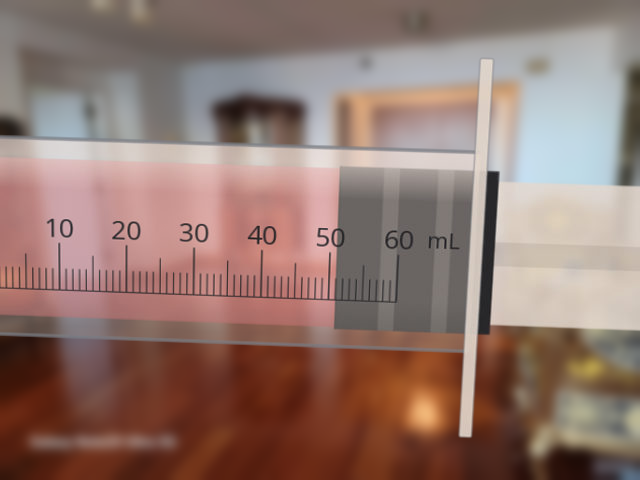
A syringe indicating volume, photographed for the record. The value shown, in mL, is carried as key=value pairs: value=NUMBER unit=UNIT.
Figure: value=51 unit=mL
